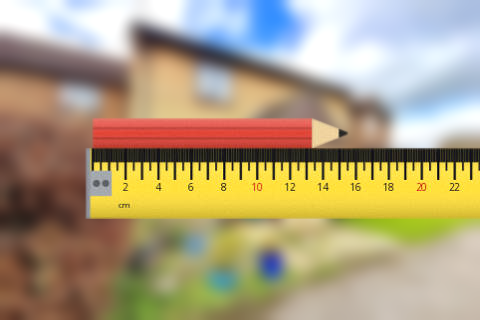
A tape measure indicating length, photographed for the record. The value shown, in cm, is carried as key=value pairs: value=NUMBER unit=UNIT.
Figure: value=15.5 unit=cm
